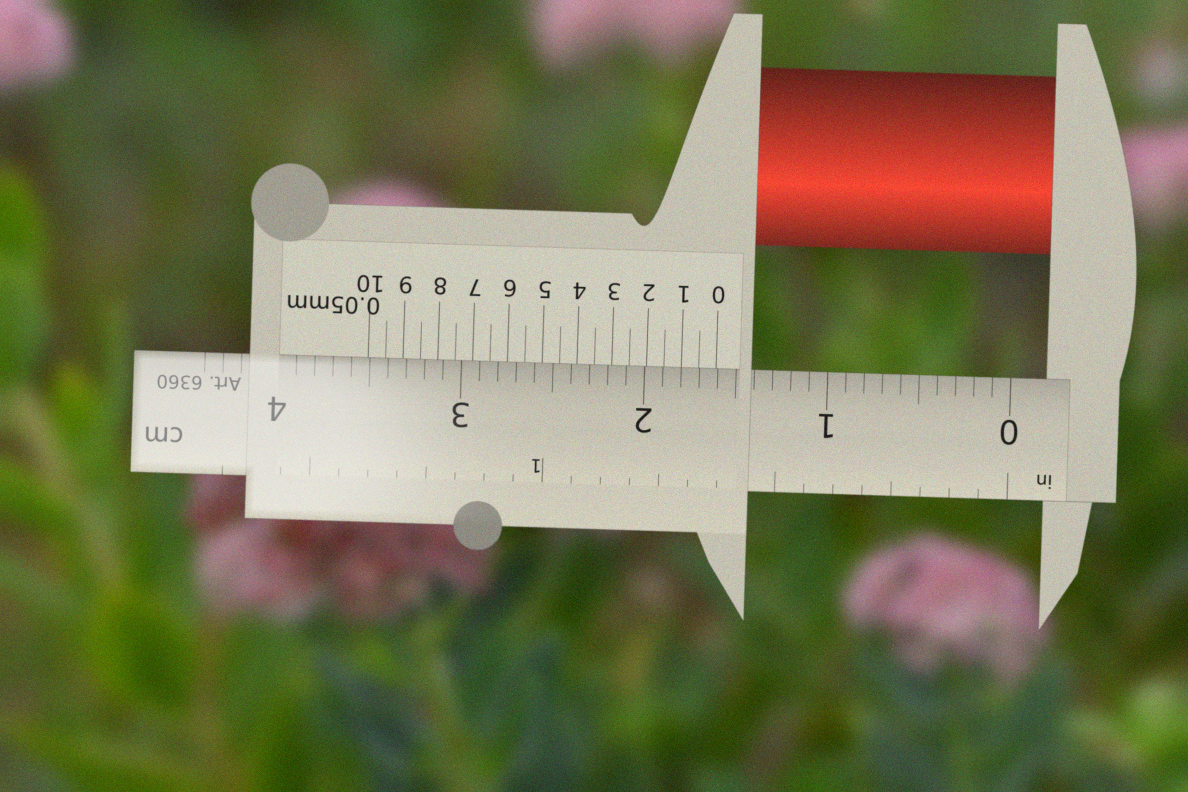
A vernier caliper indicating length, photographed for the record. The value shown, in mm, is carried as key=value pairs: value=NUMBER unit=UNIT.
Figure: value=16.1 unit=mm
